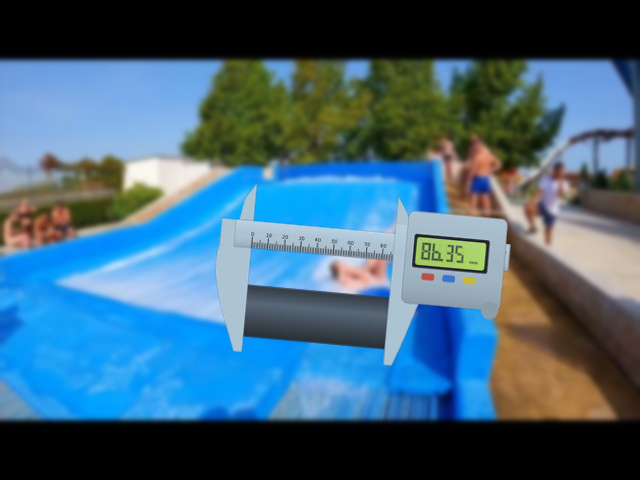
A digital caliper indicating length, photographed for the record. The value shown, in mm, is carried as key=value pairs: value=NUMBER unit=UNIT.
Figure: value=86.35 unit=mm
